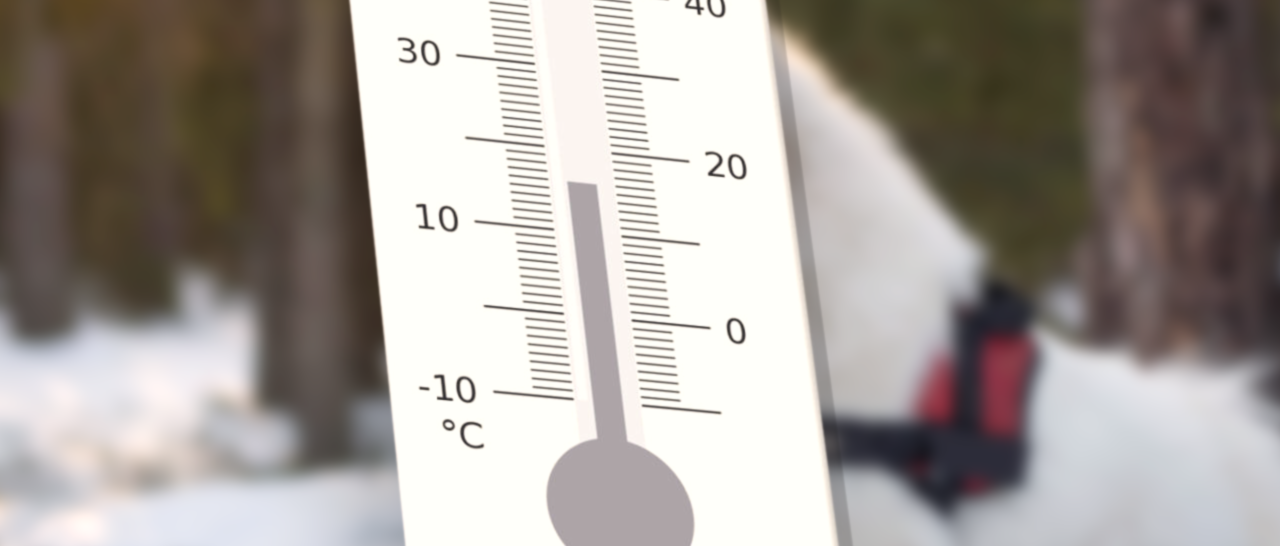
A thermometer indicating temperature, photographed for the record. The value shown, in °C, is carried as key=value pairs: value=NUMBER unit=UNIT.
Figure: value=16 unit=°C
